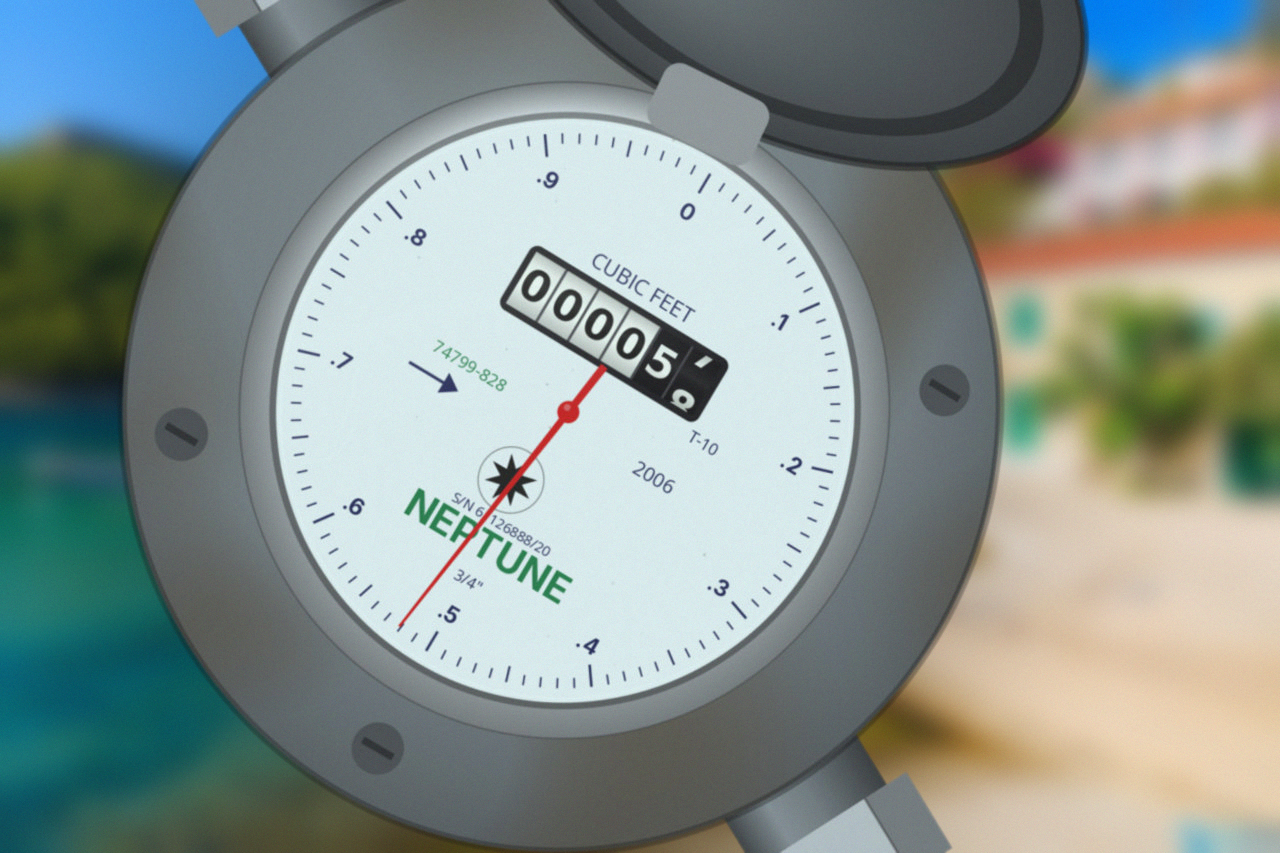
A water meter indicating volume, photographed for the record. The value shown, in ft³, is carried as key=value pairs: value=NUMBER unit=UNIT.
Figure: value=57.52 unit=ft³
